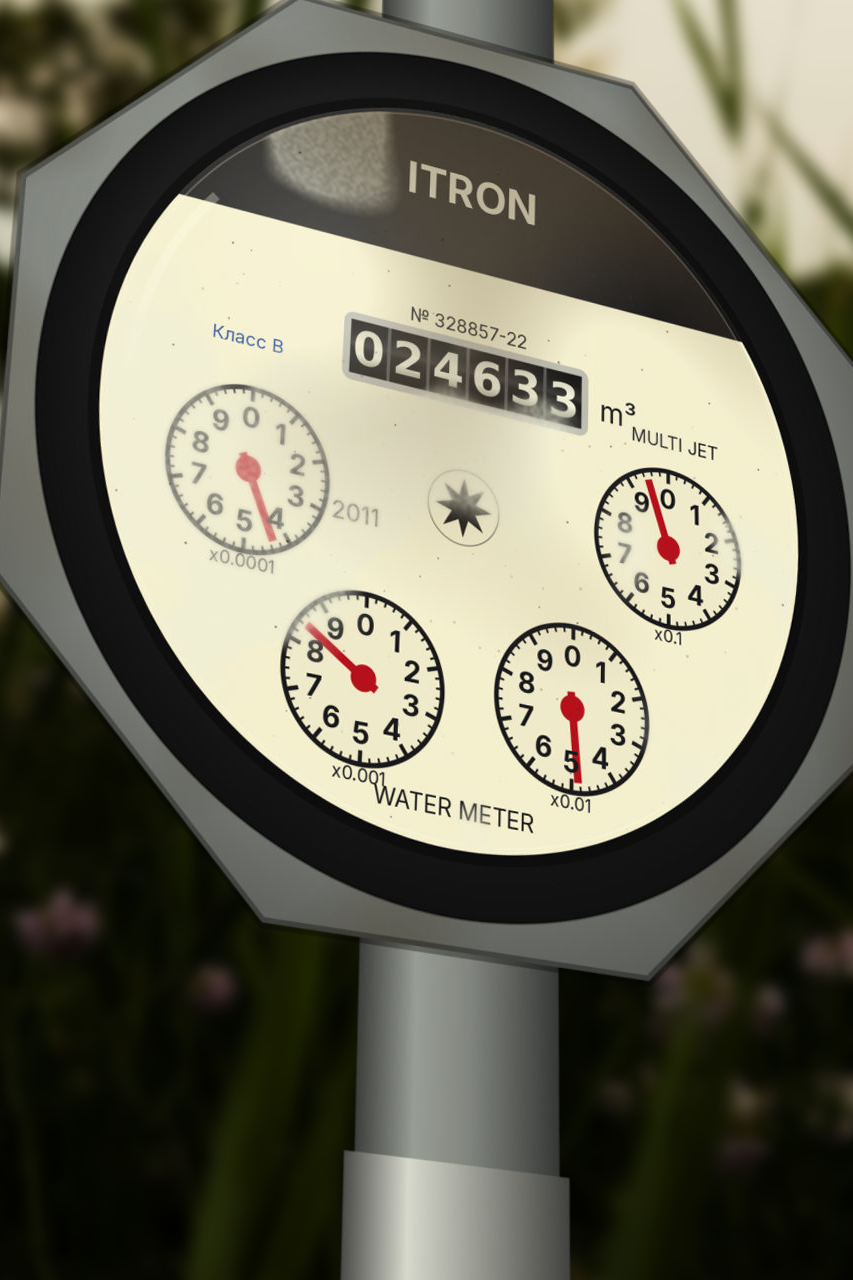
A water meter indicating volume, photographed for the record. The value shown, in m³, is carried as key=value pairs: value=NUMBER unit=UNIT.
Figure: value=24632.9484 unit=m³
